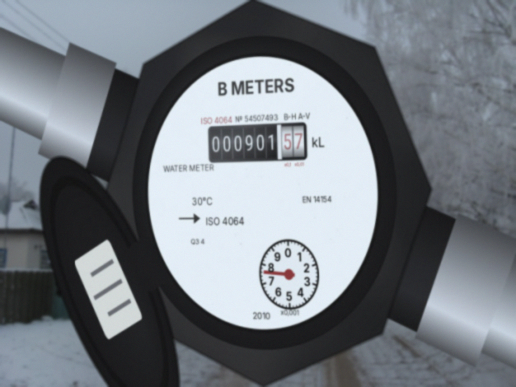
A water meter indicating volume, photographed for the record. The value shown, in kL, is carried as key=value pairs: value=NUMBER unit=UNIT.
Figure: value=901.577 unit=kL
